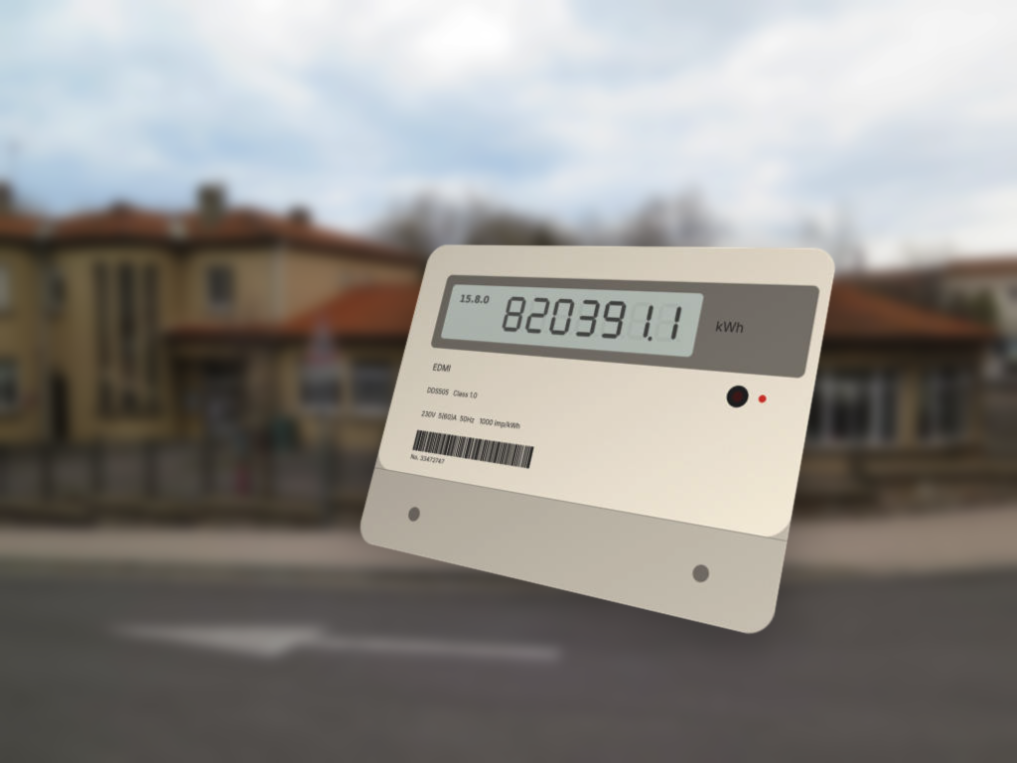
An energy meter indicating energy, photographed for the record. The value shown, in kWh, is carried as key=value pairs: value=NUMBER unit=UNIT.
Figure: value=820391.1 unit=kWh
